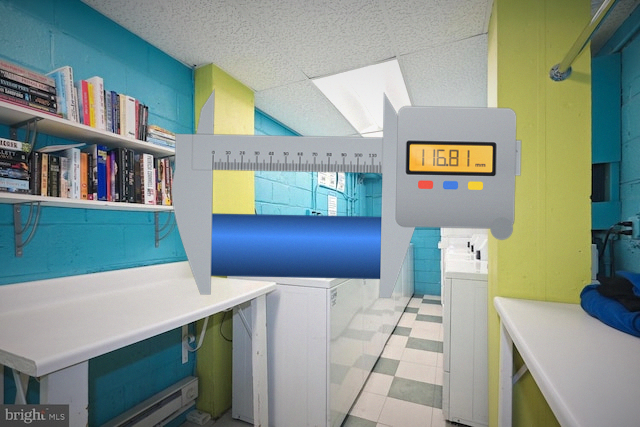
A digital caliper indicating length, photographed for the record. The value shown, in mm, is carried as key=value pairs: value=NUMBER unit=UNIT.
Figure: value=116.81 unit=mm
